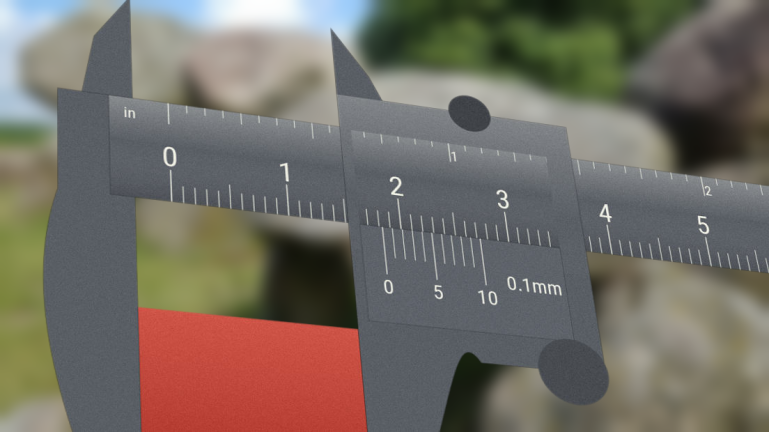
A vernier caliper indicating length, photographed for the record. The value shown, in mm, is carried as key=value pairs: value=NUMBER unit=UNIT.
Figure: value=18.3 unit=mm
